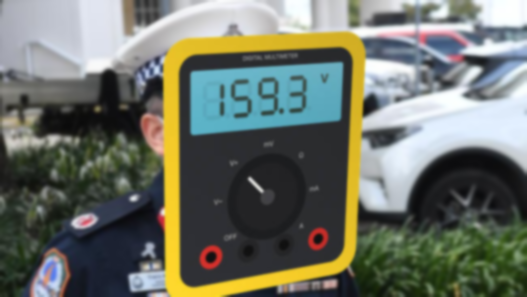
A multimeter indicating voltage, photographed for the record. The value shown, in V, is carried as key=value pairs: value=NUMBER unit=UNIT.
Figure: value=159.3 unit=V
